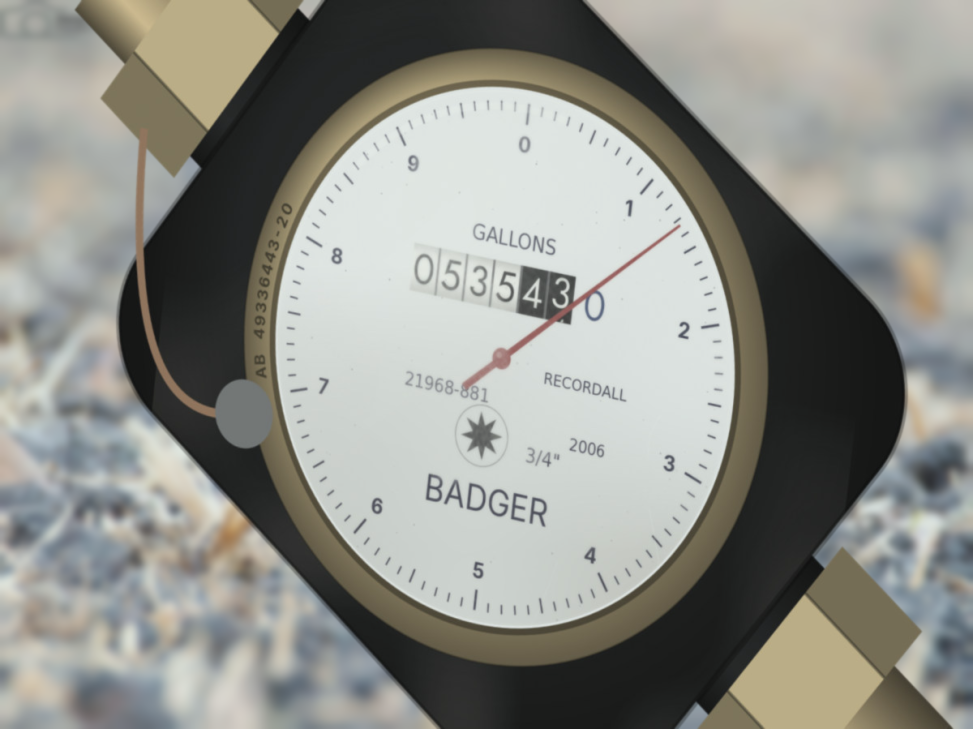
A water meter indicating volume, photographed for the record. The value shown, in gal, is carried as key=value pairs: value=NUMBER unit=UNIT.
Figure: value=535431.3 unit=gal
